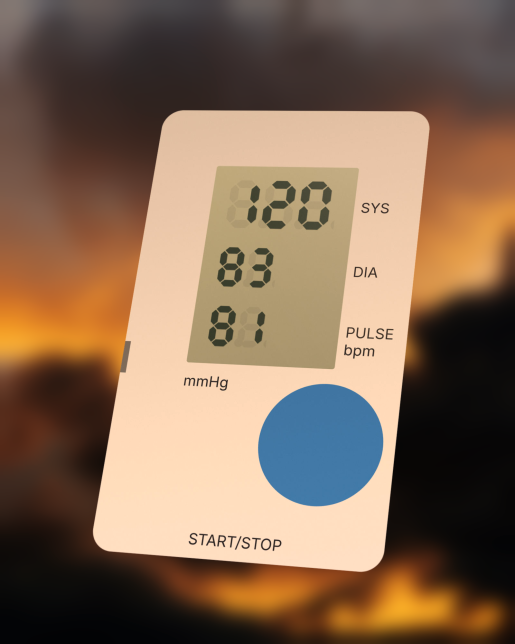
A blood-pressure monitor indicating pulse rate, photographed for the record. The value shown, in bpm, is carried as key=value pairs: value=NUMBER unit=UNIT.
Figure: value=81 unit=bpm
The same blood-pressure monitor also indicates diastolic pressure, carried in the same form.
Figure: value=83 unit=mmHg
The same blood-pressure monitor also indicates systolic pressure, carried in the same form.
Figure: value=120 unit=mmHg
